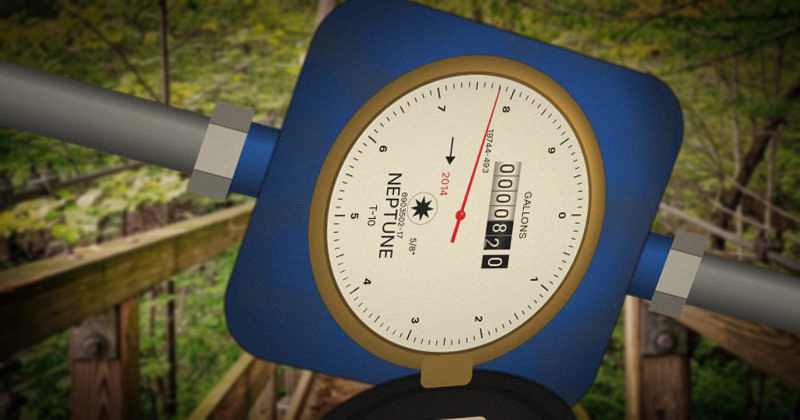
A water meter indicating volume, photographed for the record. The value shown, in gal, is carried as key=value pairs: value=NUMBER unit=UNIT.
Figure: value=817.8 unit=gal
